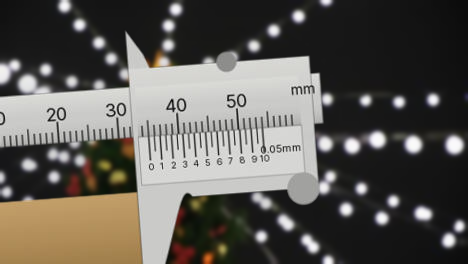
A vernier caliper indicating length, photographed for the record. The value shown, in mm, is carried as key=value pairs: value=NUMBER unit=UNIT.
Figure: value=35.0 unit=mm
